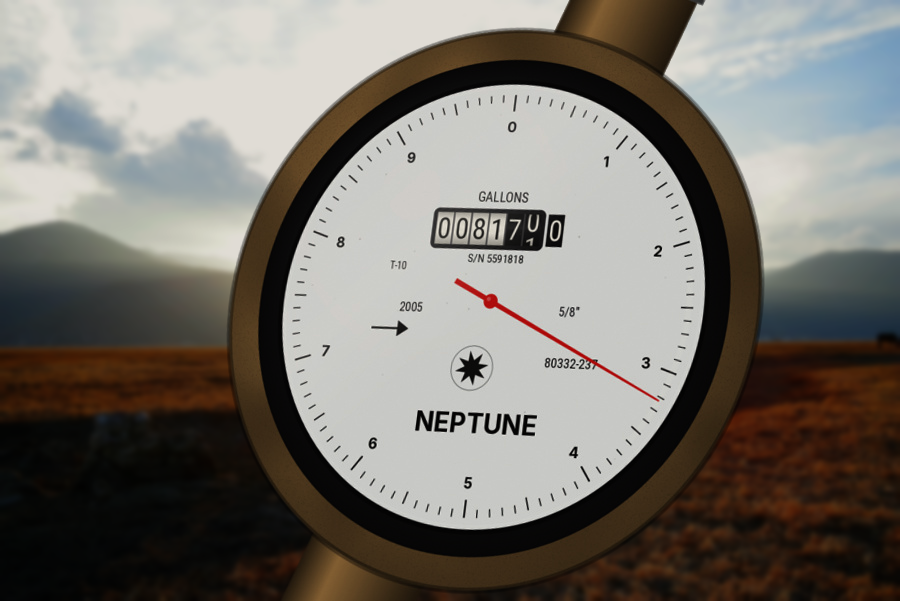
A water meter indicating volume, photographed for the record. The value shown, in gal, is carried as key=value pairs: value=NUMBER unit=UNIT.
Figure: value=81703.2 unit=gal
